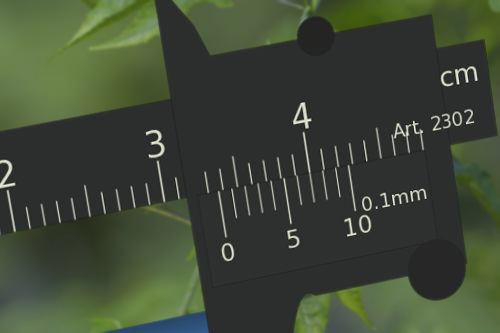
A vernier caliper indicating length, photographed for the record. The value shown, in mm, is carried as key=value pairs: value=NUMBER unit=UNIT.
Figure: value=33.7 unit=mm
